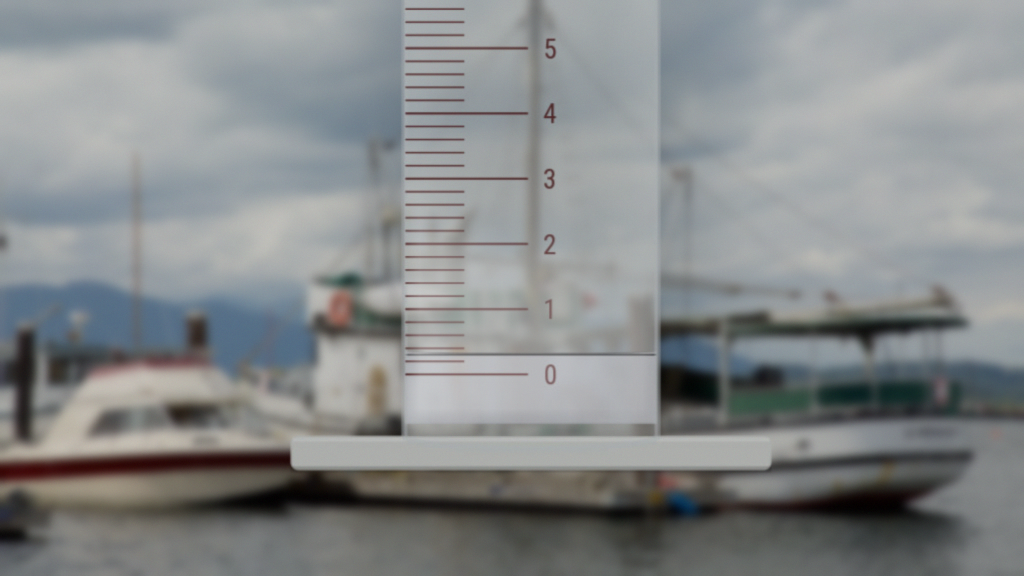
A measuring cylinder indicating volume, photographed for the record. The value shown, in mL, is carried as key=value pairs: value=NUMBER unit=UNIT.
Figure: value=0.3 unit=mL
